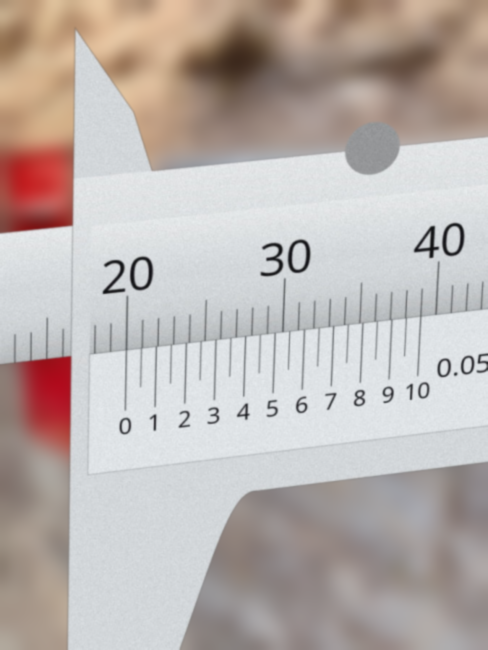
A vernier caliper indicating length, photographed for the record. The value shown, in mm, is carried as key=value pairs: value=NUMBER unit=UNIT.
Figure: value=20.0 unit=mm
